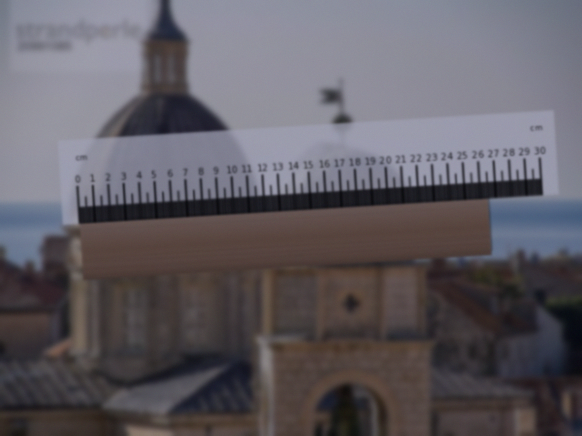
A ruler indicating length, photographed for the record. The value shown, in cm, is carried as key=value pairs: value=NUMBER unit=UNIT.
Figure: value=26.5 unit=cm
